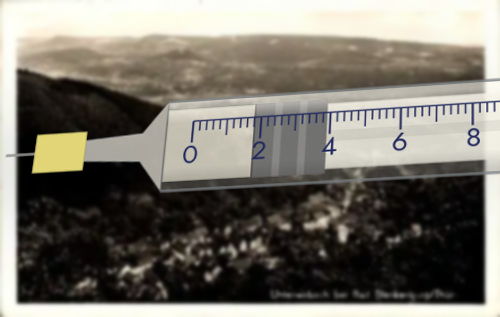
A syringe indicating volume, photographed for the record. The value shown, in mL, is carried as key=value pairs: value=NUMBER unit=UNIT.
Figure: value=1.8 unit=mL
